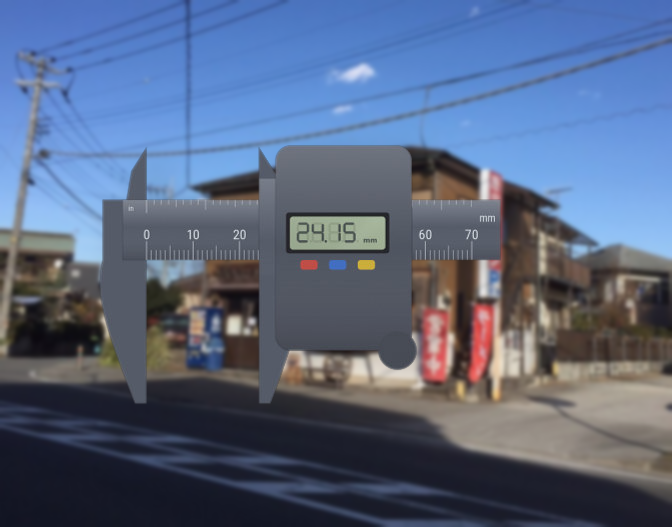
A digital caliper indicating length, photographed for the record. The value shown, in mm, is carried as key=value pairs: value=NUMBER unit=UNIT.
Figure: value=24.15 unit=mm
